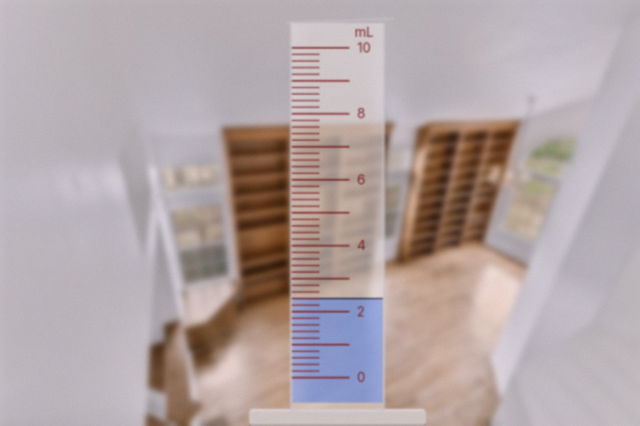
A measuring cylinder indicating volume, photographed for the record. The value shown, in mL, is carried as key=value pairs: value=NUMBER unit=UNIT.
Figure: value=2.4 unit=mL
